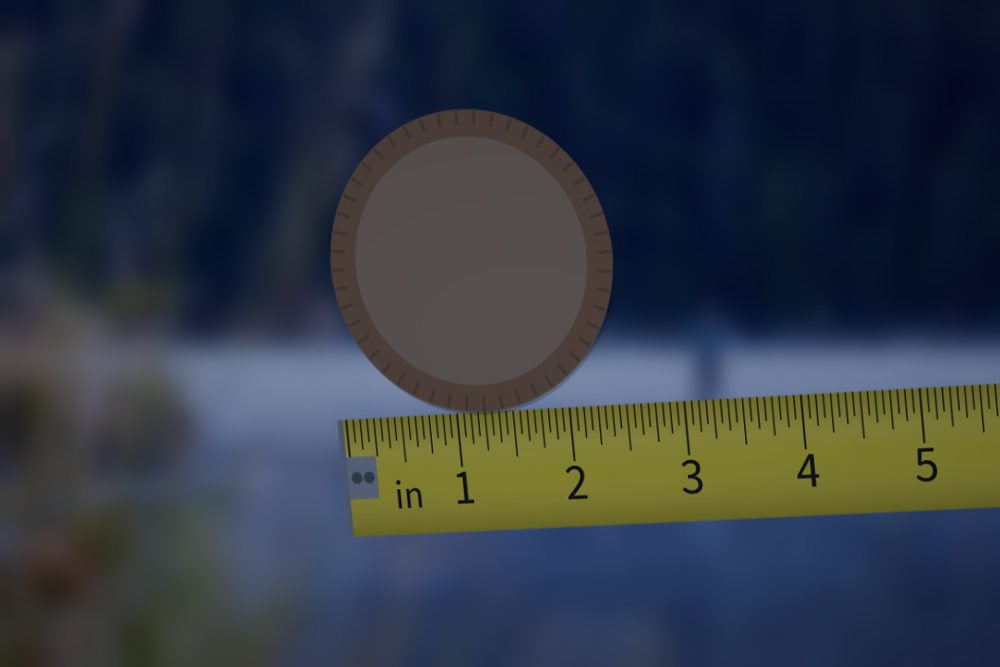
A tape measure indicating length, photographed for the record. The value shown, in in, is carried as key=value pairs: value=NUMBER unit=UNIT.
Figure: value=2.5 unit=in
